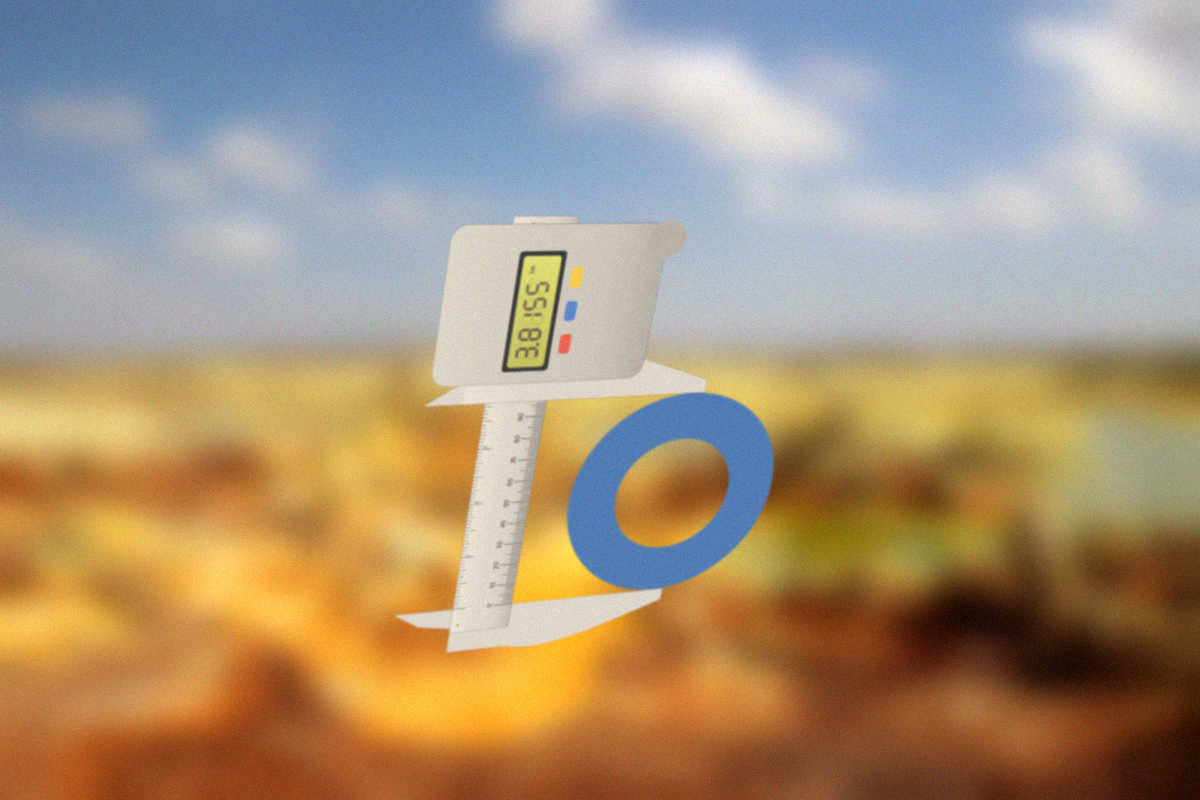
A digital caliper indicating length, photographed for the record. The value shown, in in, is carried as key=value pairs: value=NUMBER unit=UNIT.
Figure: value=3.8155 unit=in
